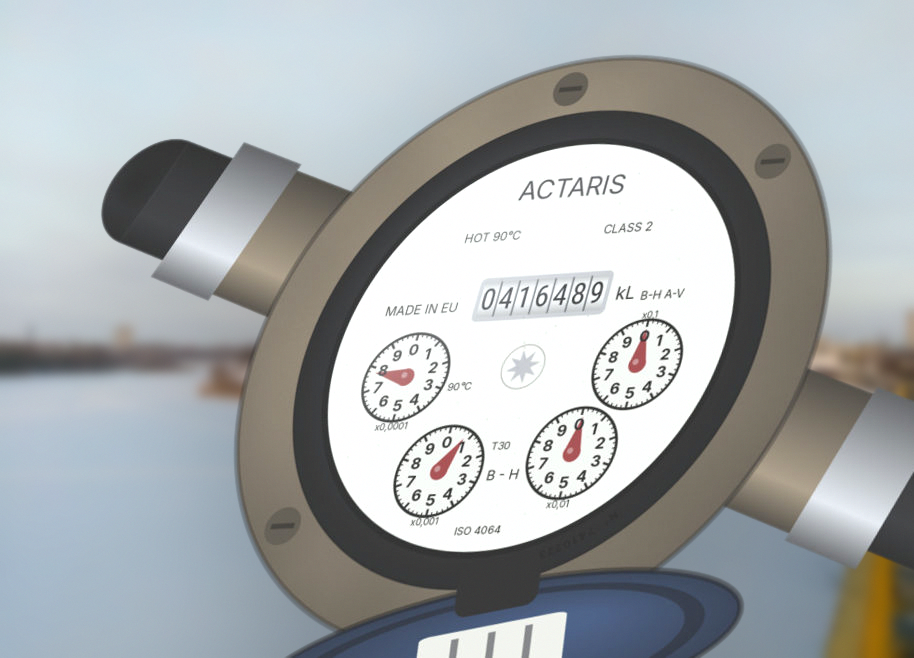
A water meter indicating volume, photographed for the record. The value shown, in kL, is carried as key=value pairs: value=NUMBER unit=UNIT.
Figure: value=416489.0007 unit=kL
